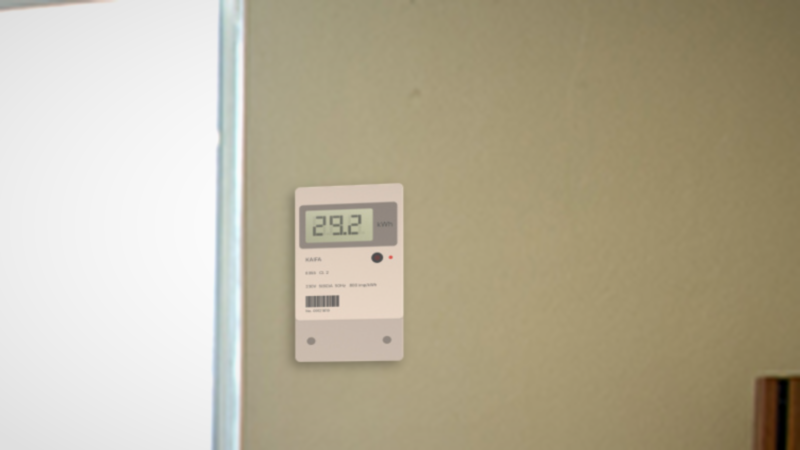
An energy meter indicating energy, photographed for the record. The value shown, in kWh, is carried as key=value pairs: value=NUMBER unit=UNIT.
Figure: value=29.2 unit=kWh
